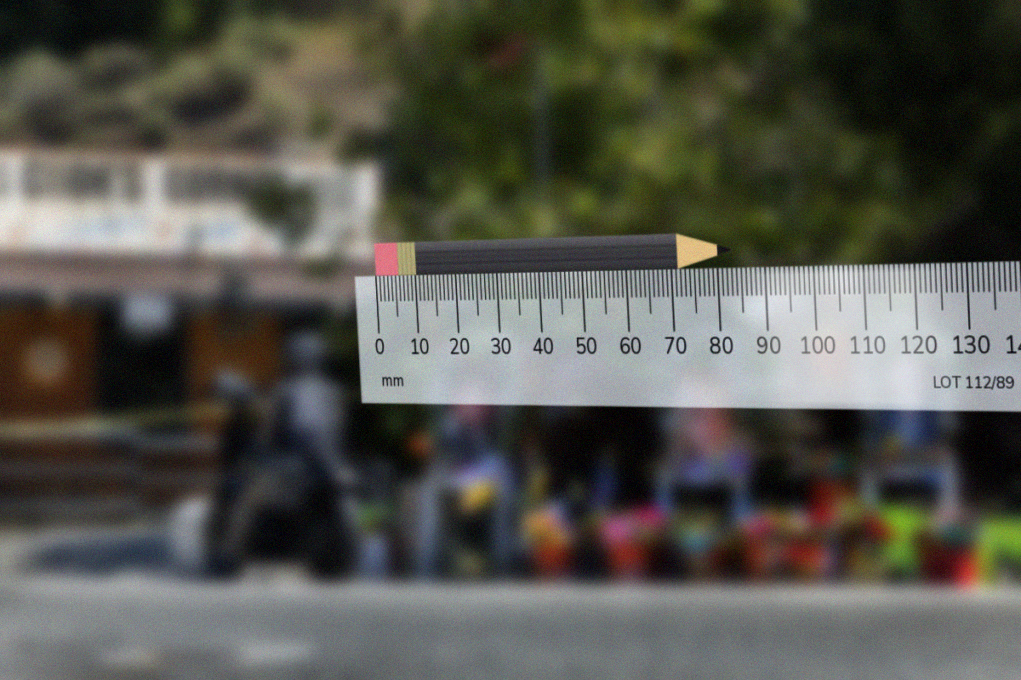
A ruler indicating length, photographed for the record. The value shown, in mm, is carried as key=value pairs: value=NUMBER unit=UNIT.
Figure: value=83 unit=mm
